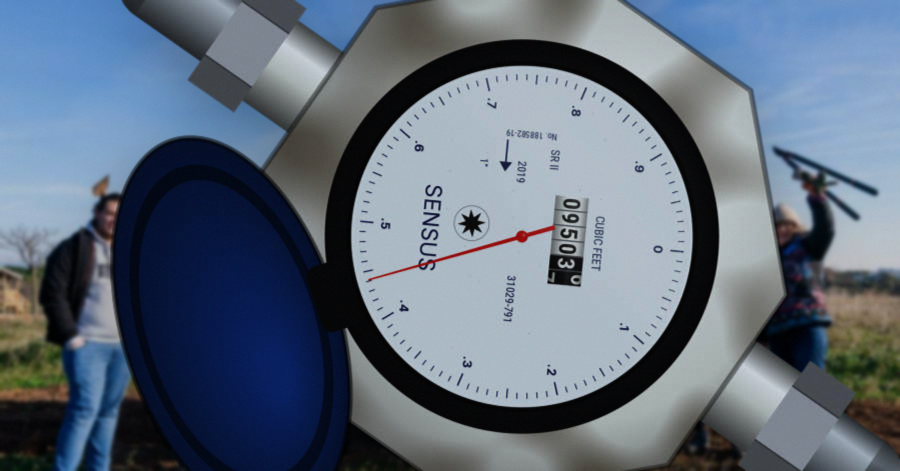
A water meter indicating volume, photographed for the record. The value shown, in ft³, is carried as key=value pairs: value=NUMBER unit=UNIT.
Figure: value=95036.44 unit=ft³
